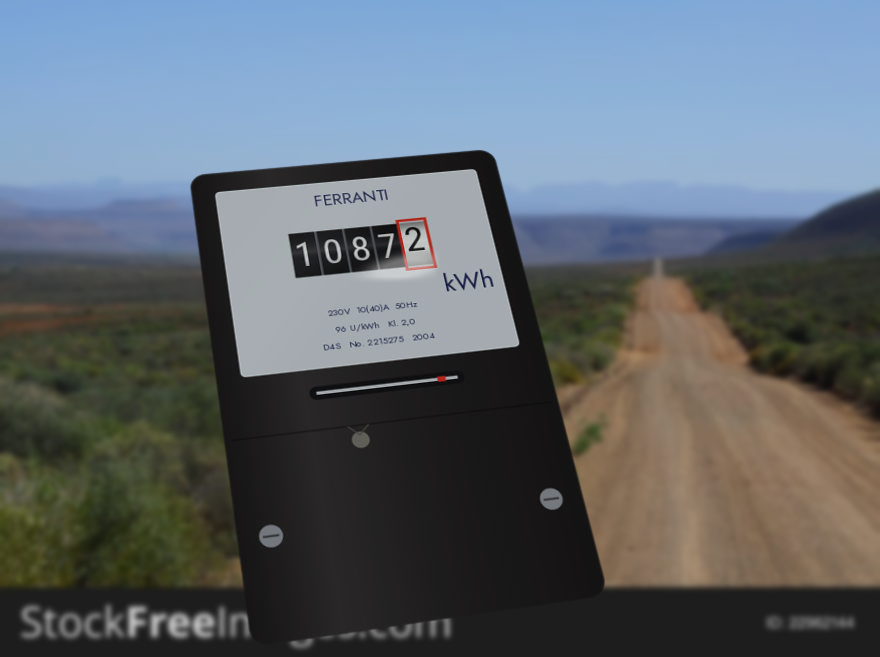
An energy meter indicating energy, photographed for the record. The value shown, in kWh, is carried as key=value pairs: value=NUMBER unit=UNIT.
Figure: value=1087.2 unit=kWh
